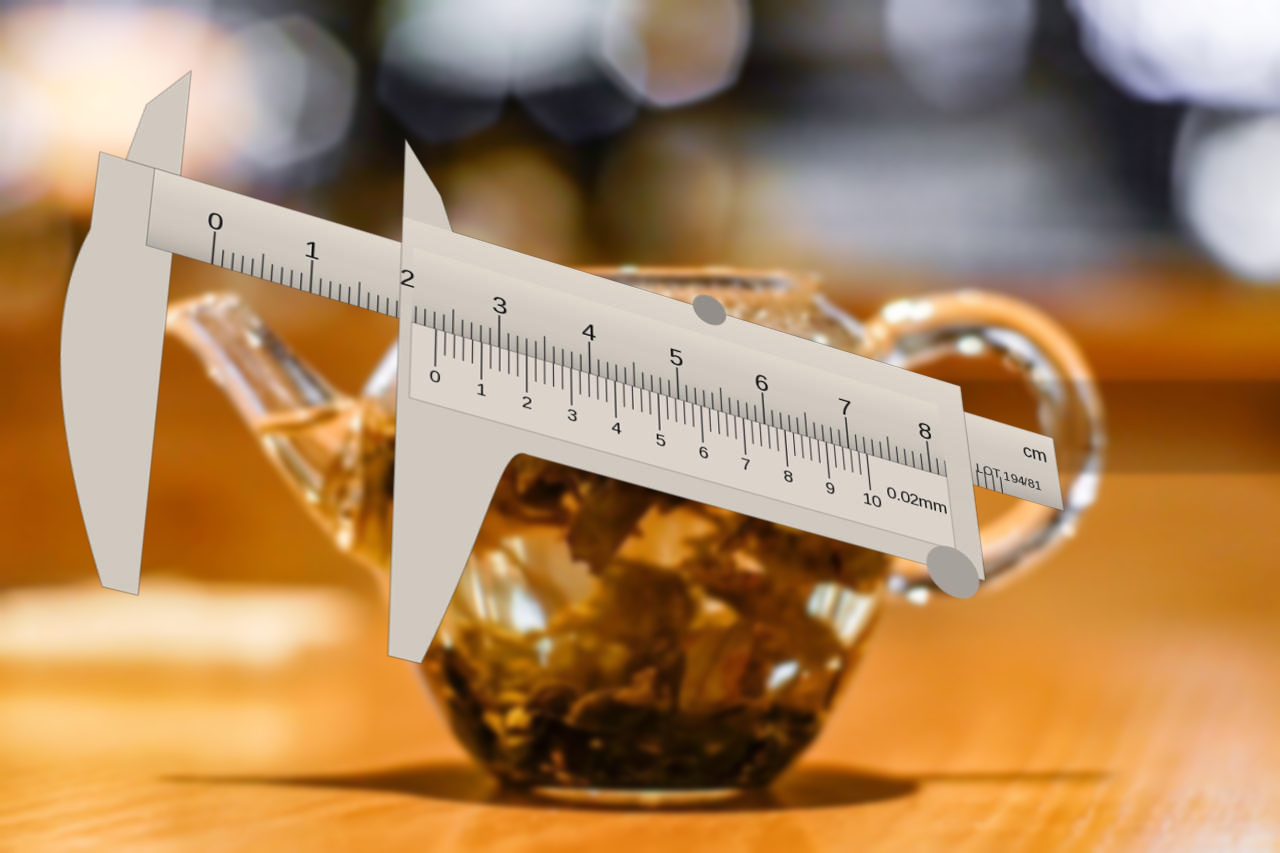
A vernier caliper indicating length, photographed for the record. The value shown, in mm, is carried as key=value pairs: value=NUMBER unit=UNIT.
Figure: value=23.2 unit=mm
